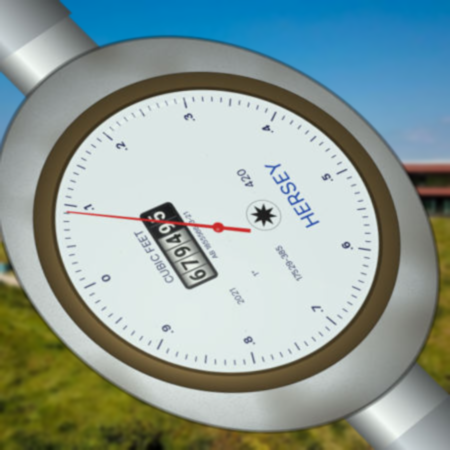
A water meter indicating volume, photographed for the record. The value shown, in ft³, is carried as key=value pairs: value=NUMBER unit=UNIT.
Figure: value=679495.09 unit=ft³
